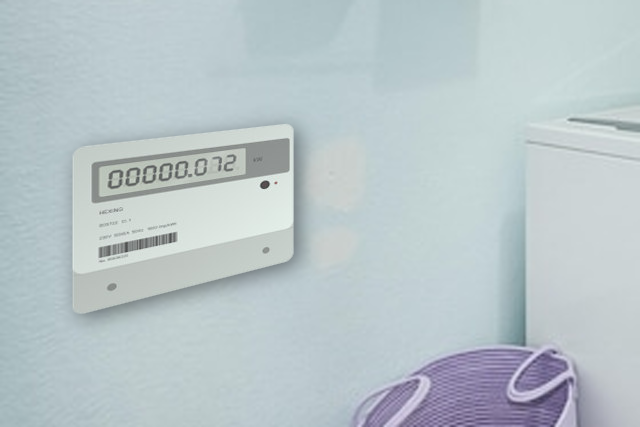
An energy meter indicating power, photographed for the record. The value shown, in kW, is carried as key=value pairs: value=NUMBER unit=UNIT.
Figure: value=0.072 unit=kW
